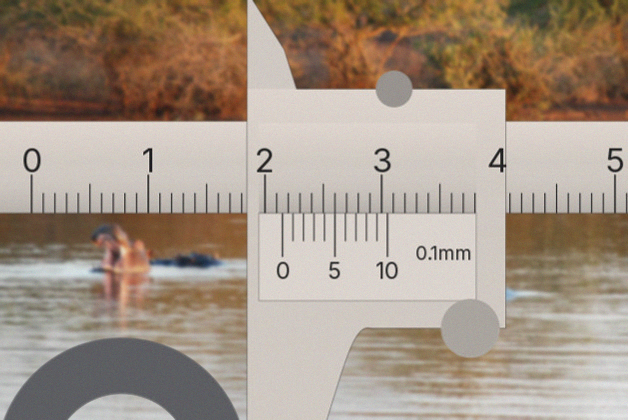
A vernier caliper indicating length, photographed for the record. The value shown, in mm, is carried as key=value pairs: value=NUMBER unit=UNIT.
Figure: value=21.5 unit=mm
